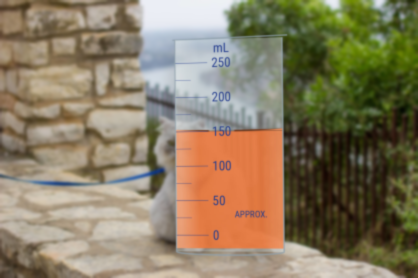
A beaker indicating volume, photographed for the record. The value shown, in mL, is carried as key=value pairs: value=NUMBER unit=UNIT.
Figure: value=150 unit=mL
